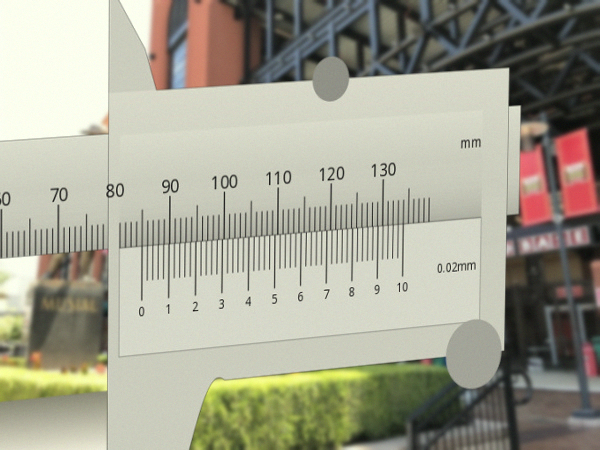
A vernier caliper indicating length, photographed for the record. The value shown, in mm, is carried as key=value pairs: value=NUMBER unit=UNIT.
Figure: value=85.0 unit=mm
